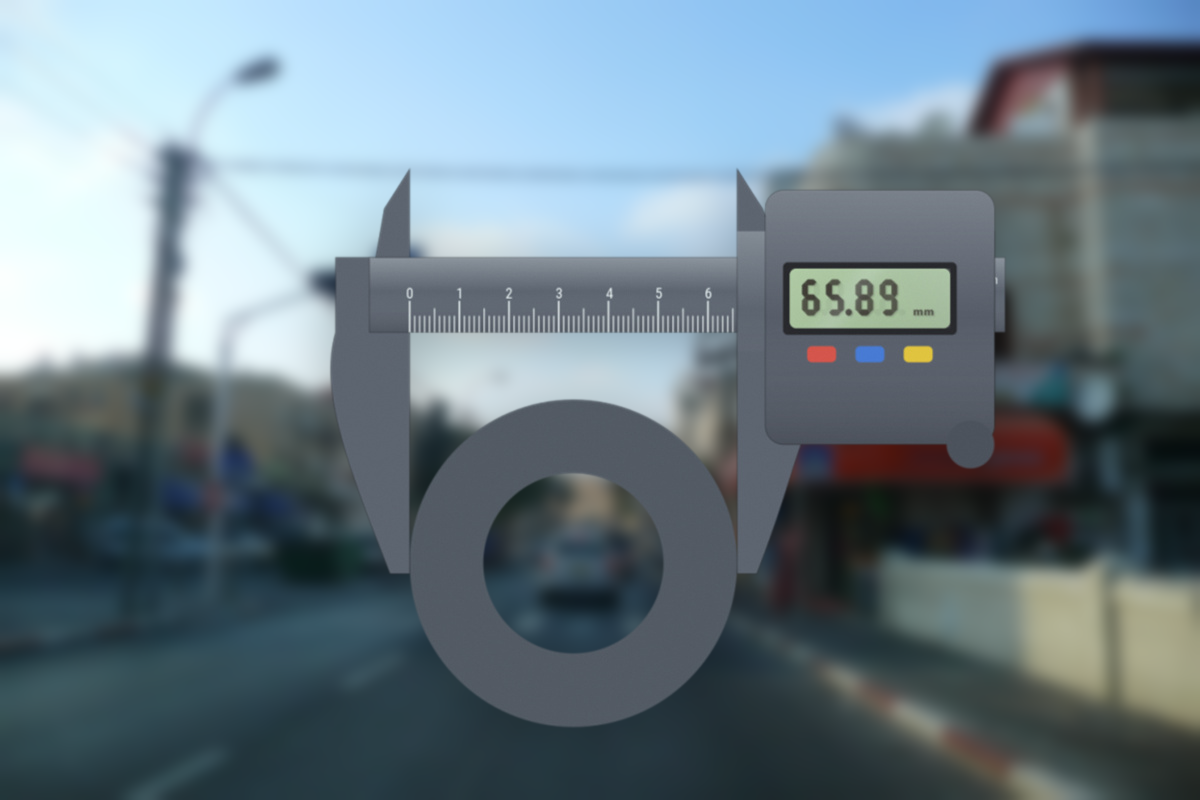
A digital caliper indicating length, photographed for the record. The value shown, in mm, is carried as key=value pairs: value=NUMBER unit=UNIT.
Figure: value=65.89 unit=mm
